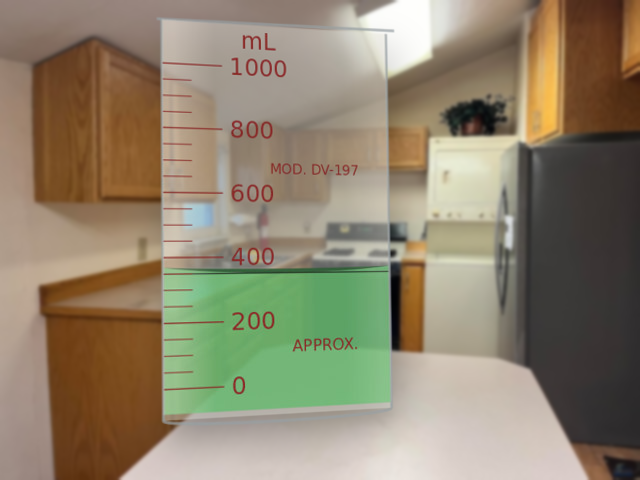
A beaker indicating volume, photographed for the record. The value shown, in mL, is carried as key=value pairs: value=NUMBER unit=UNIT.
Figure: value=350 unit=mL
